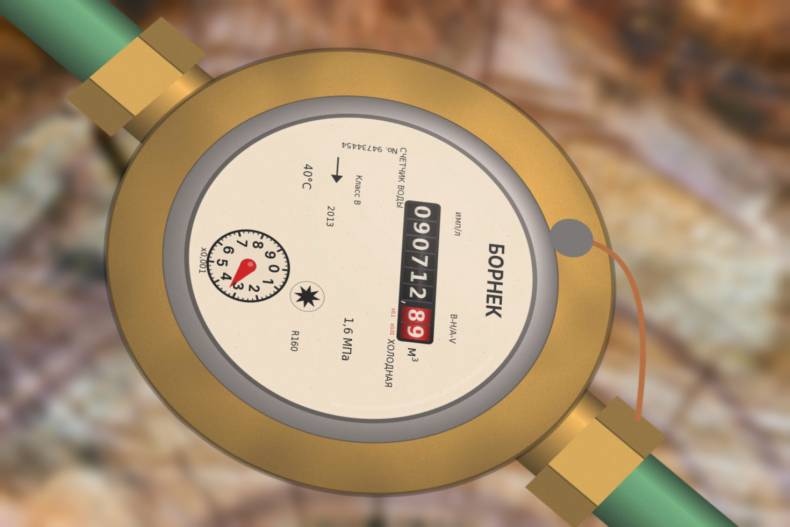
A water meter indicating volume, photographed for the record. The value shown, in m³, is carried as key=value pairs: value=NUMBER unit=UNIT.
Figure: value=90712.893 unit=m³
